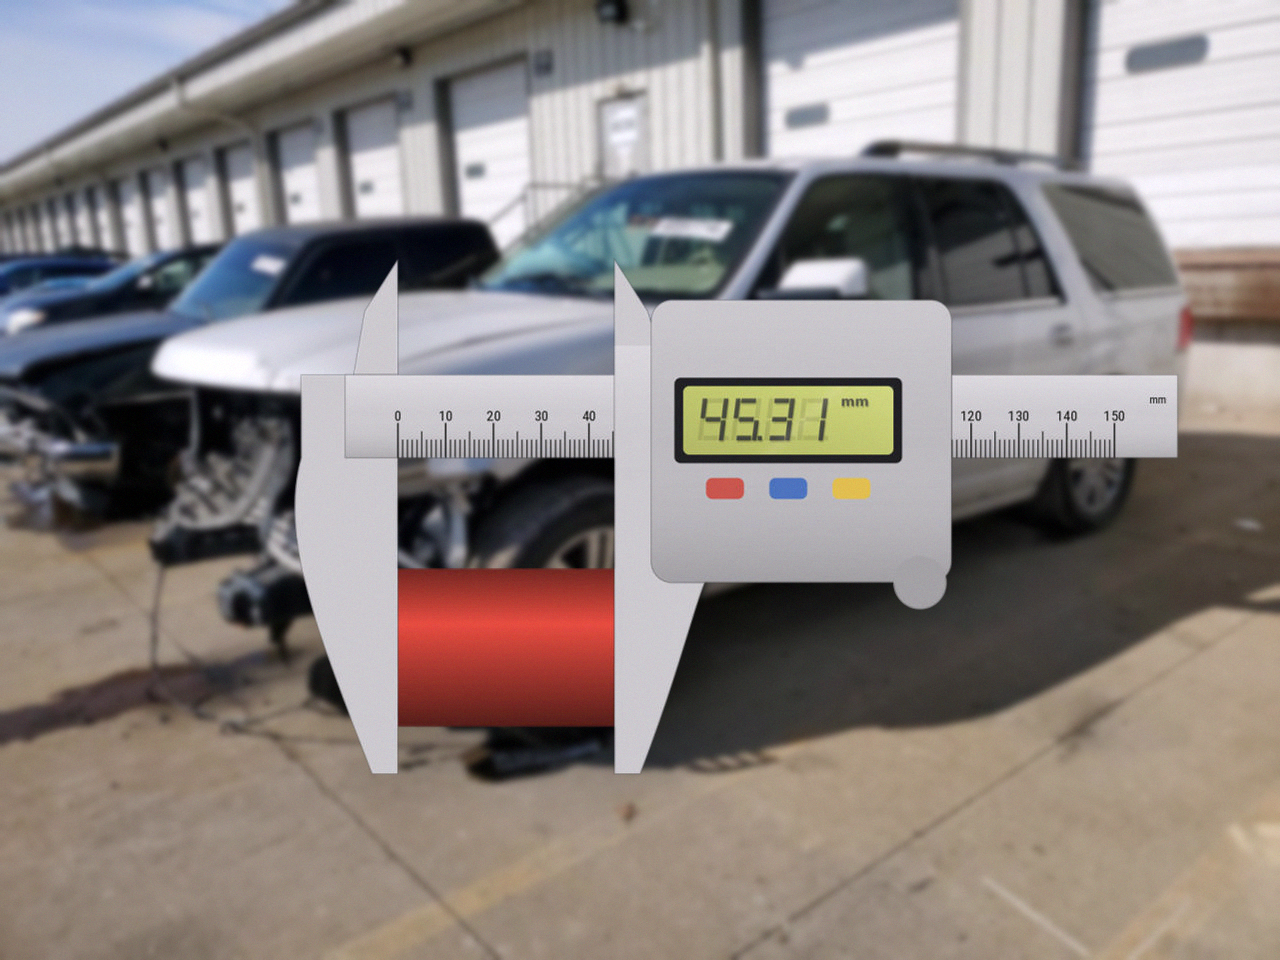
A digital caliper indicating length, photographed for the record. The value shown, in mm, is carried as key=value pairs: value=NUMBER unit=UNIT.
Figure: value=45.31 unit=mm
